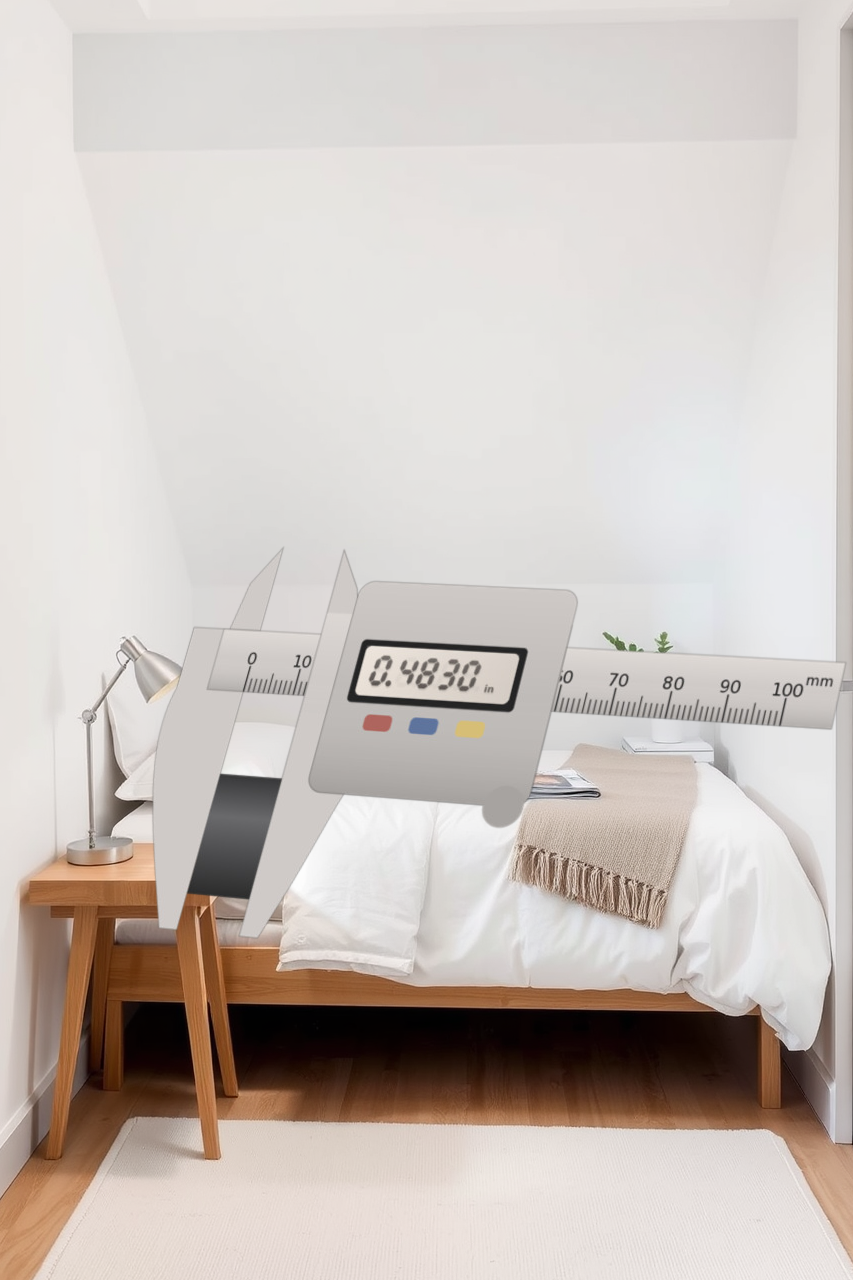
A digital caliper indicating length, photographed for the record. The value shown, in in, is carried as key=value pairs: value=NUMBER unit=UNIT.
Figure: value=0.4830 unit=in
